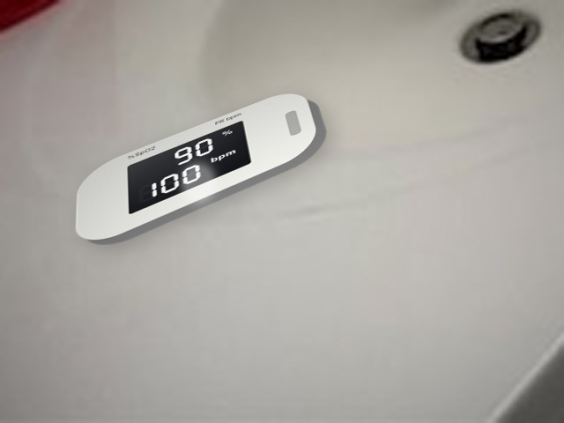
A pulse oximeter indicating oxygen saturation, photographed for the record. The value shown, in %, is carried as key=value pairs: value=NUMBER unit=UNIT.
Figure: value=90 unit=%
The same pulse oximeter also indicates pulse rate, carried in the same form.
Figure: value=100 unit=bpm
